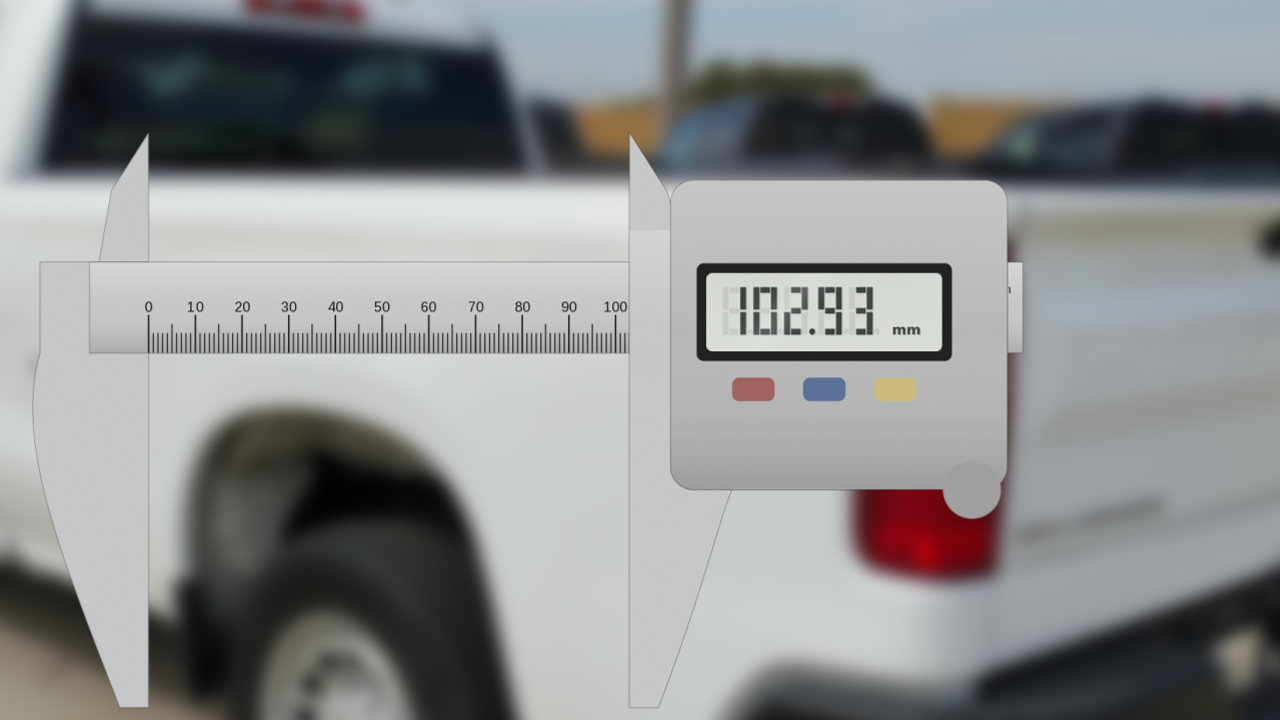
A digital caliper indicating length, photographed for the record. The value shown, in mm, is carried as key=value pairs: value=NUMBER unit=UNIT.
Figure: value=102.93 unit=mm
